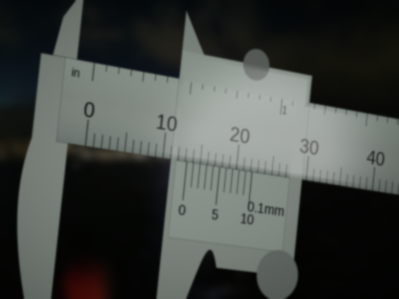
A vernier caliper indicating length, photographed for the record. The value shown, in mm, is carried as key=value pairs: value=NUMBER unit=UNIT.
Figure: value=13.2 unit=mm
